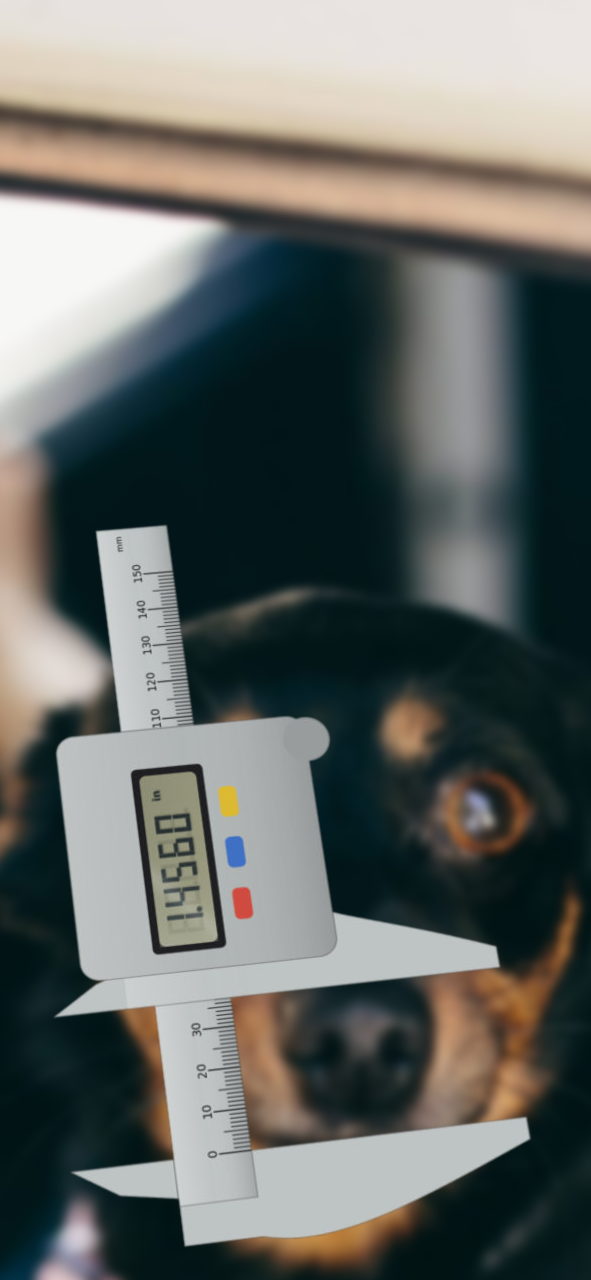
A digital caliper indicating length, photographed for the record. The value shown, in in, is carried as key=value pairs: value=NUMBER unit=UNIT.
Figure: value=1.4560 unit=in
